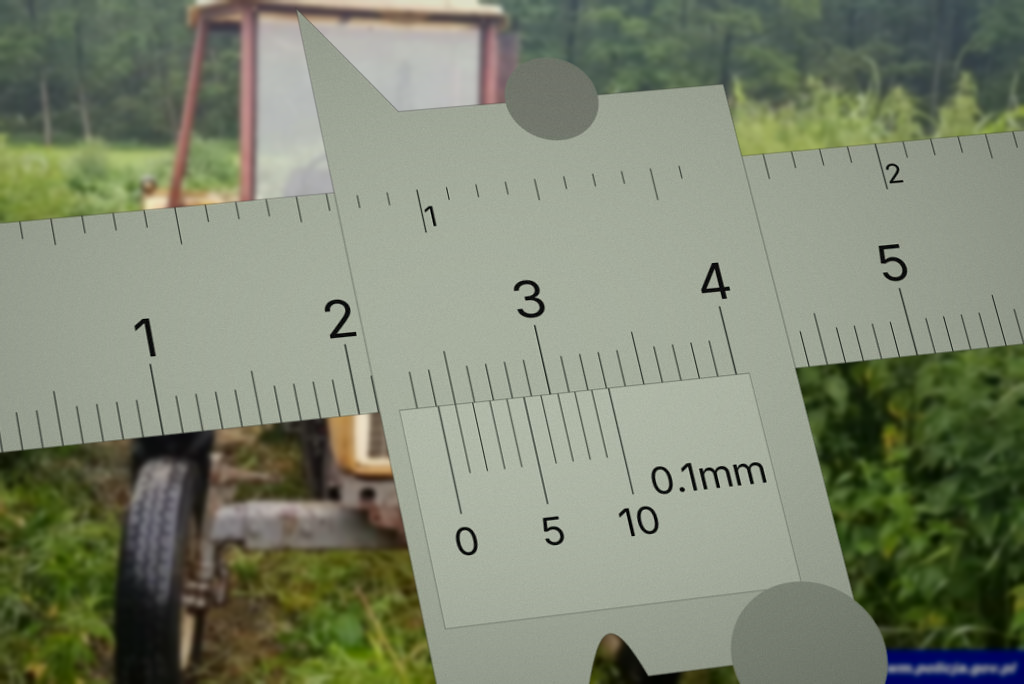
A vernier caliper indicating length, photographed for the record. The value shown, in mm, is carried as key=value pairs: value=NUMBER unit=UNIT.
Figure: value=24.1 unit=mm
